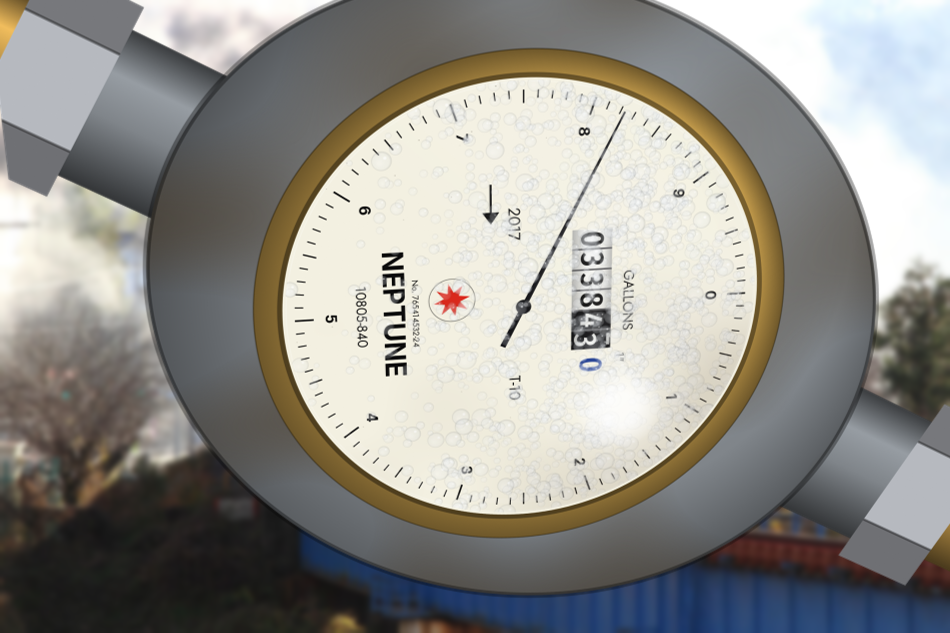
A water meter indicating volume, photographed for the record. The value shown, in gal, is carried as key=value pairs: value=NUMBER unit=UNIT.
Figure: value=338428.2 unit=gal
